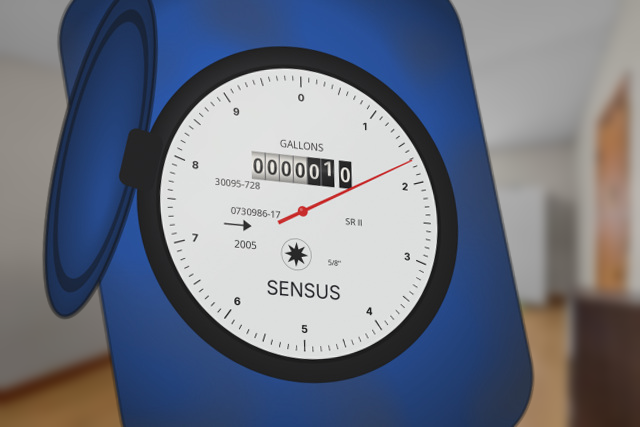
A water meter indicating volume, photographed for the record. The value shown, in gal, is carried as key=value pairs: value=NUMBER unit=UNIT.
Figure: value=11.7 unit=gal
